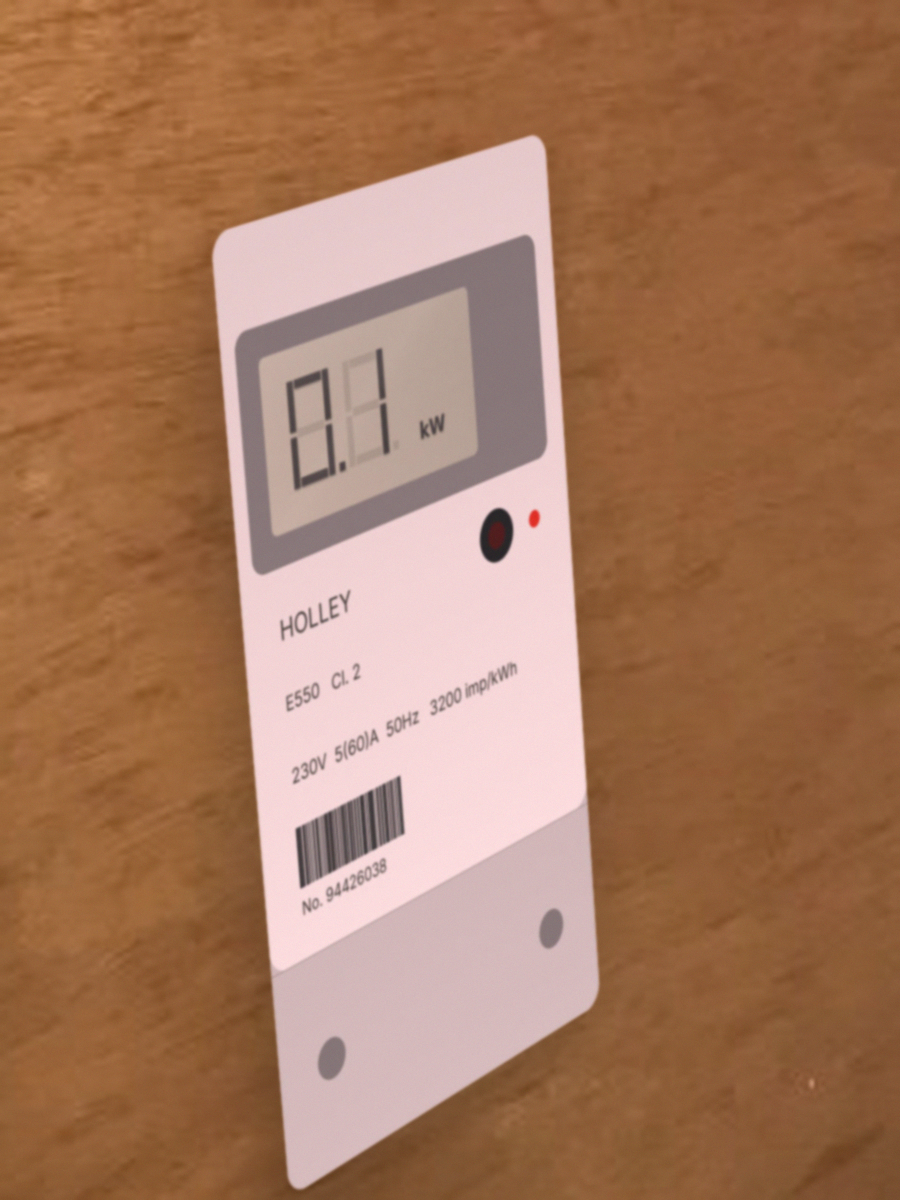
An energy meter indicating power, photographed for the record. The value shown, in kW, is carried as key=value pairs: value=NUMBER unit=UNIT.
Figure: value=0.1 unit=kW
